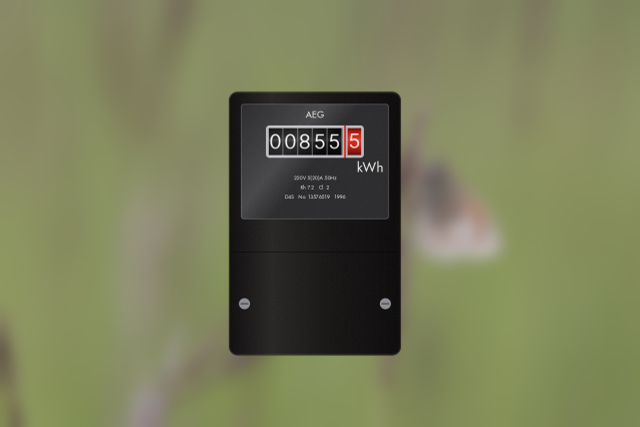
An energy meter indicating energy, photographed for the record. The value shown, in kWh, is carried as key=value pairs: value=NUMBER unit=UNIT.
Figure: value=855.5 unit=kWh
